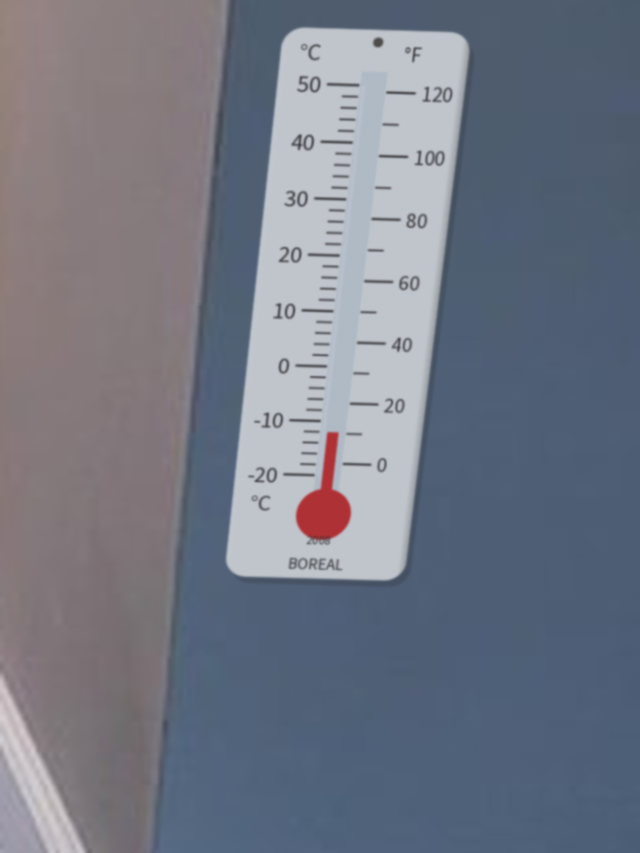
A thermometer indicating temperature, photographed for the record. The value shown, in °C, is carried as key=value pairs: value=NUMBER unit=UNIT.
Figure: value=-12 unit=°C
